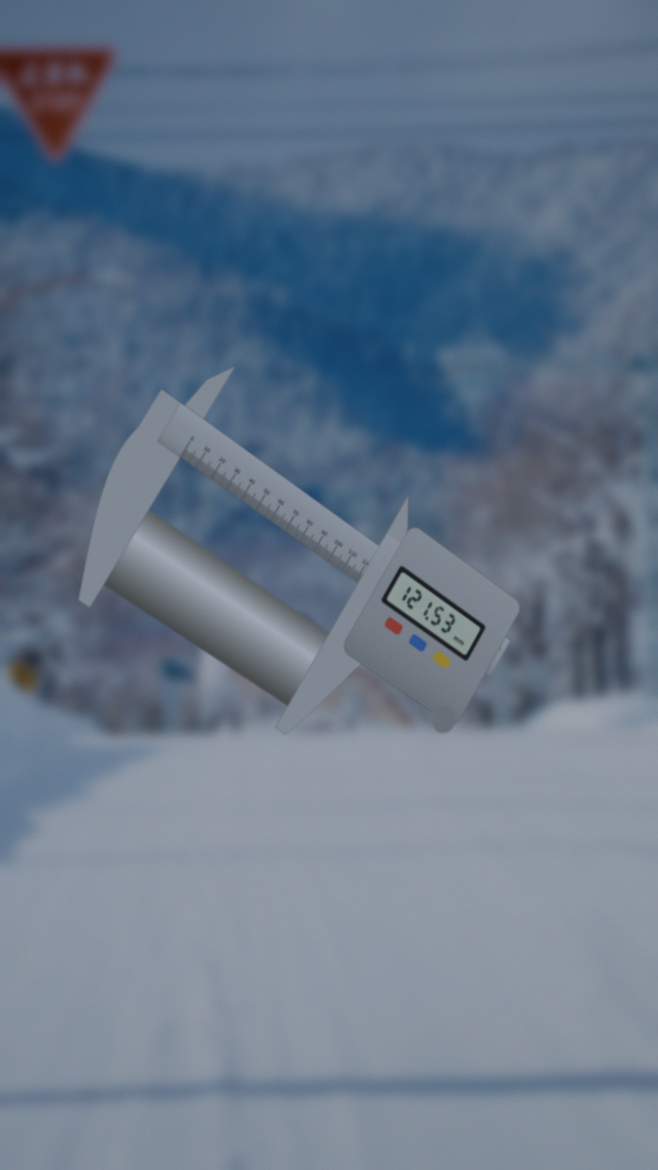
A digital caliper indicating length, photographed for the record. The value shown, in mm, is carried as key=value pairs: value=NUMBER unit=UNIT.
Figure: value=121.53 unit=mm
